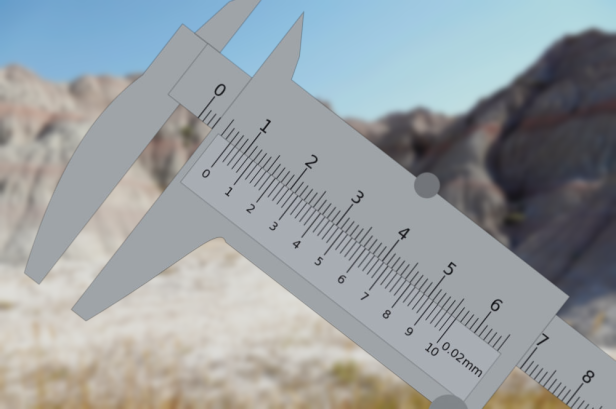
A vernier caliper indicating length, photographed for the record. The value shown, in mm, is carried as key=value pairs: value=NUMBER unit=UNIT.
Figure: value=7.0 unit=mm
